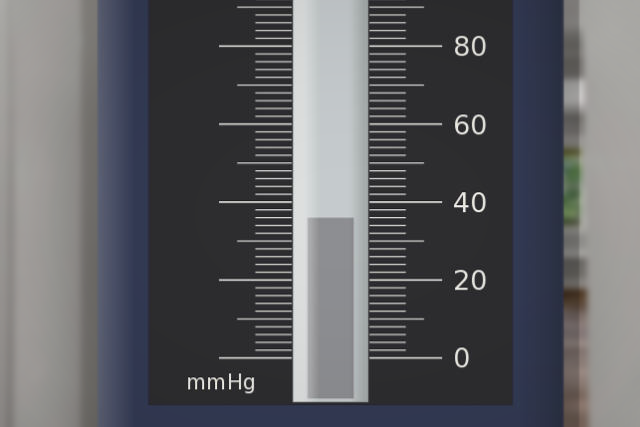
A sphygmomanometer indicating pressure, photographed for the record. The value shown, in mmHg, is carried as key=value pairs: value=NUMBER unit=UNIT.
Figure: value=36 unit=mmHg
